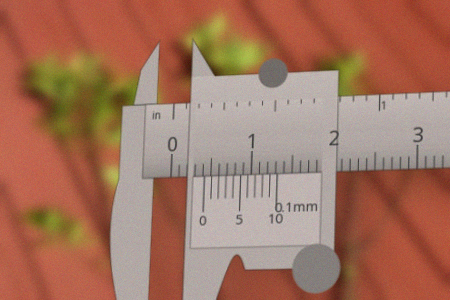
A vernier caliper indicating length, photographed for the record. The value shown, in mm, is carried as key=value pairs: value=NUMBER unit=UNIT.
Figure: value=4.2 unit=mm
